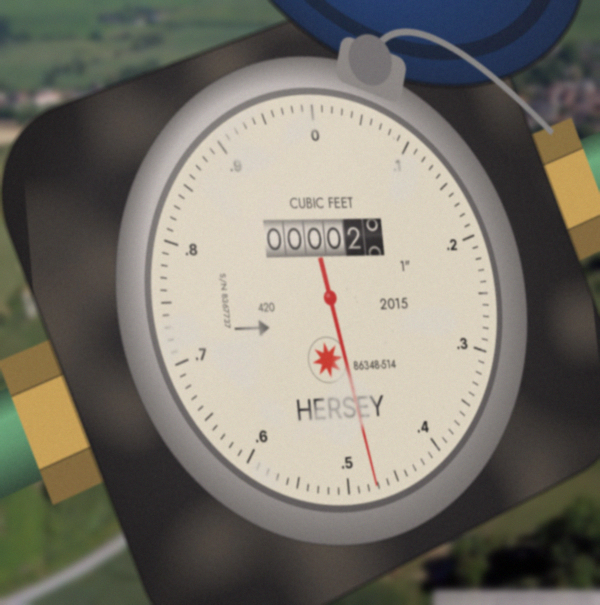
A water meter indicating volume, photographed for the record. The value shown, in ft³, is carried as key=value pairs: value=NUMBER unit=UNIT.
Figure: value=28.47 unit=ft³
